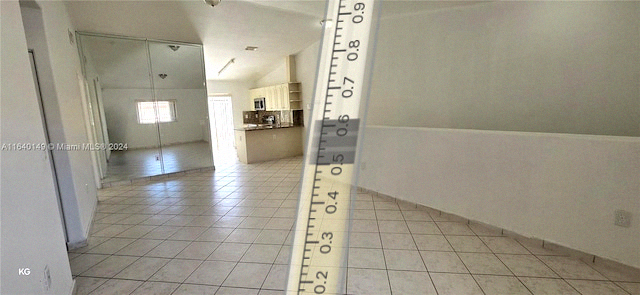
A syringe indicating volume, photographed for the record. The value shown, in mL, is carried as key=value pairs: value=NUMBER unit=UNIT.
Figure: value=0.5 unit=mL
